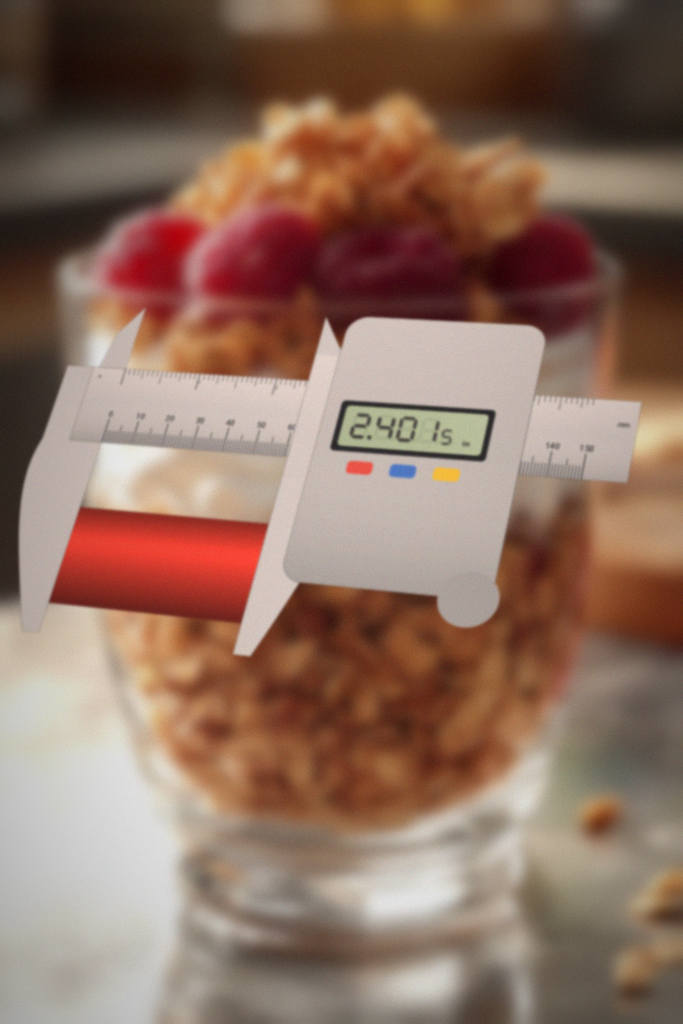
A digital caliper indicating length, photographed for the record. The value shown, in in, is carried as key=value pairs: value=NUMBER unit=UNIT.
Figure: value=2.4015 unit=in
